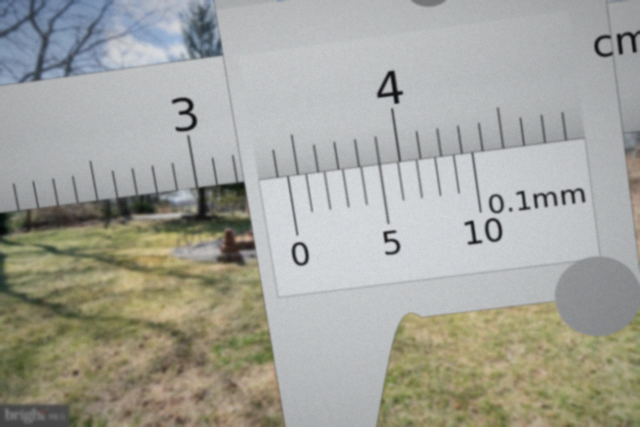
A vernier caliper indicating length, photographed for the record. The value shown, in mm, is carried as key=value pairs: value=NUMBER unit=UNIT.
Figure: value=34.5 unit=mm
